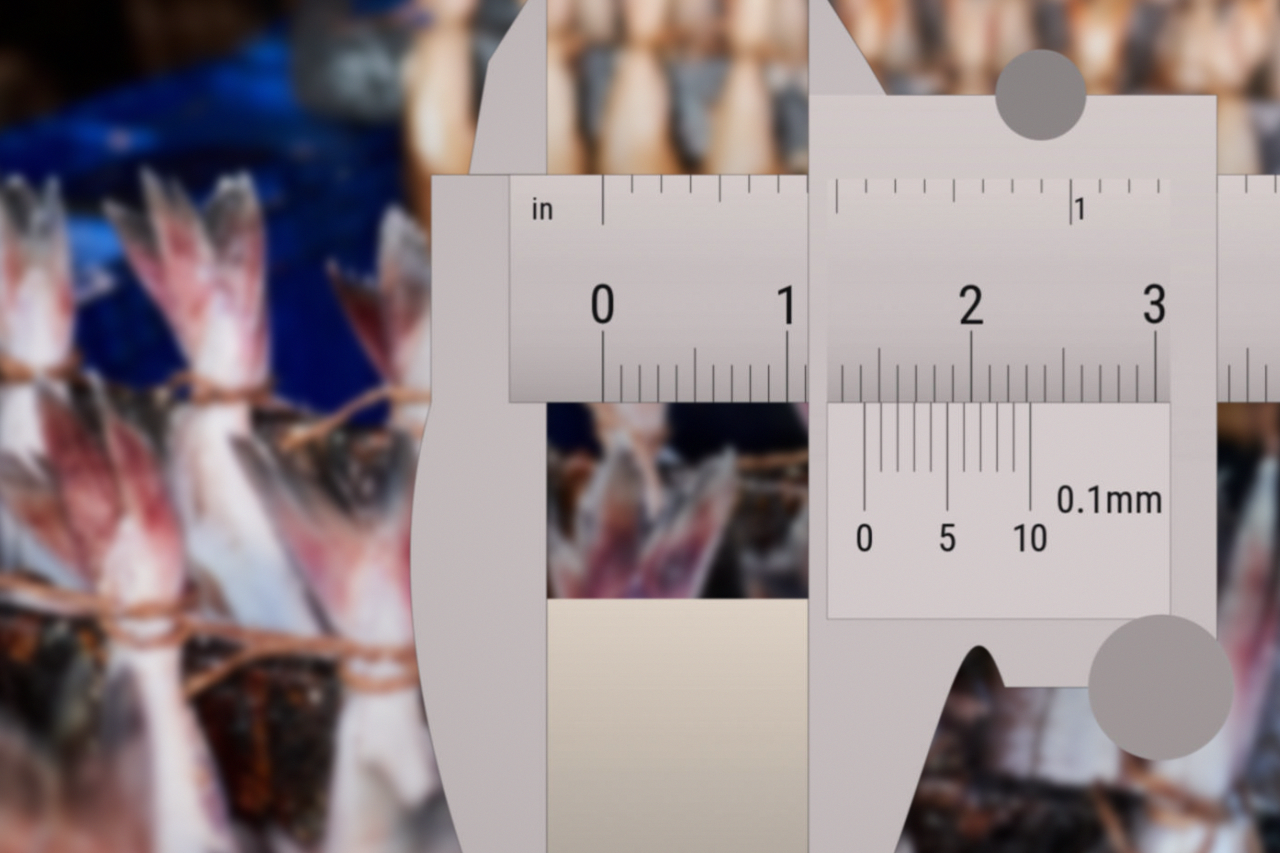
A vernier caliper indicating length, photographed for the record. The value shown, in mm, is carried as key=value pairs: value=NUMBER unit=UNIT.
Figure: value=14.2 unit=mm
